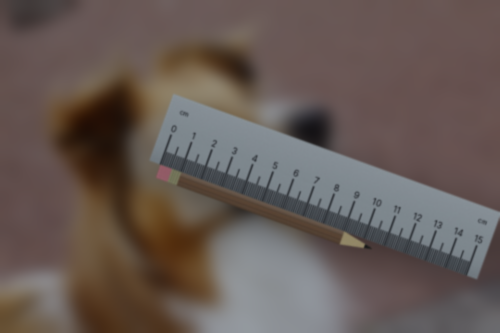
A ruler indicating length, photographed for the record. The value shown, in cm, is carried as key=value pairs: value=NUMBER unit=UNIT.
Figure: value=10.5 unit=cm
